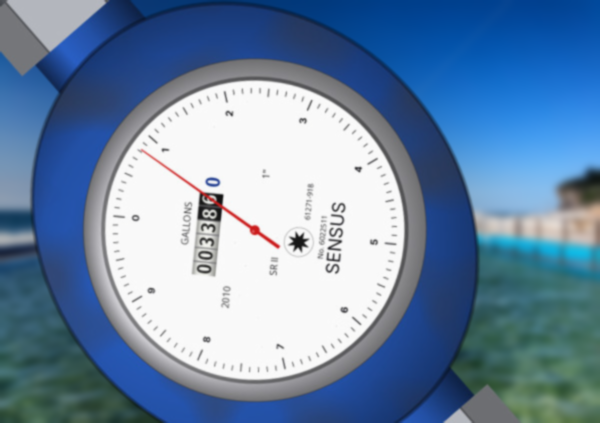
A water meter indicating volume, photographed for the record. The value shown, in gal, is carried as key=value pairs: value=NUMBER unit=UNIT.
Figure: value=33860.8 unit=gal
